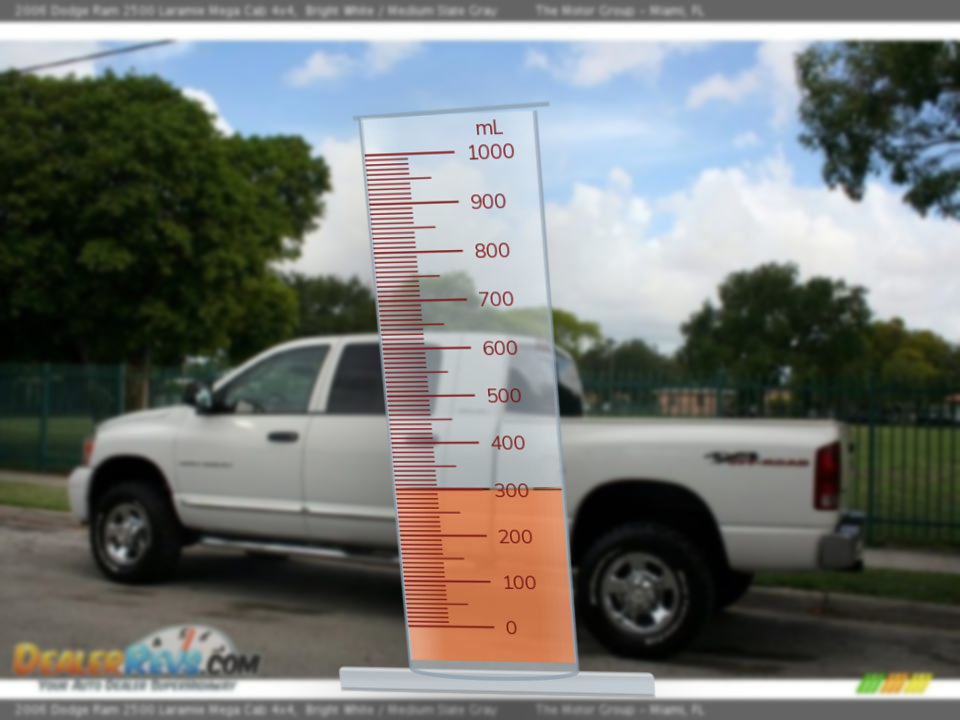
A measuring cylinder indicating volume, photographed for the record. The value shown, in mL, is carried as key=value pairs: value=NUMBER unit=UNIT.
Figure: value=300 unit=mL
